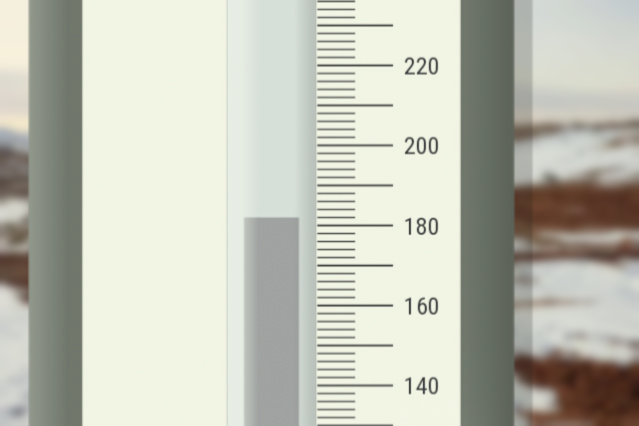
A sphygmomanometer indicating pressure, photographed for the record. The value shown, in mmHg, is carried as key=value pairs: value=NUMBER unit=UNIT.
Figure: value=182 unit=mmHg
